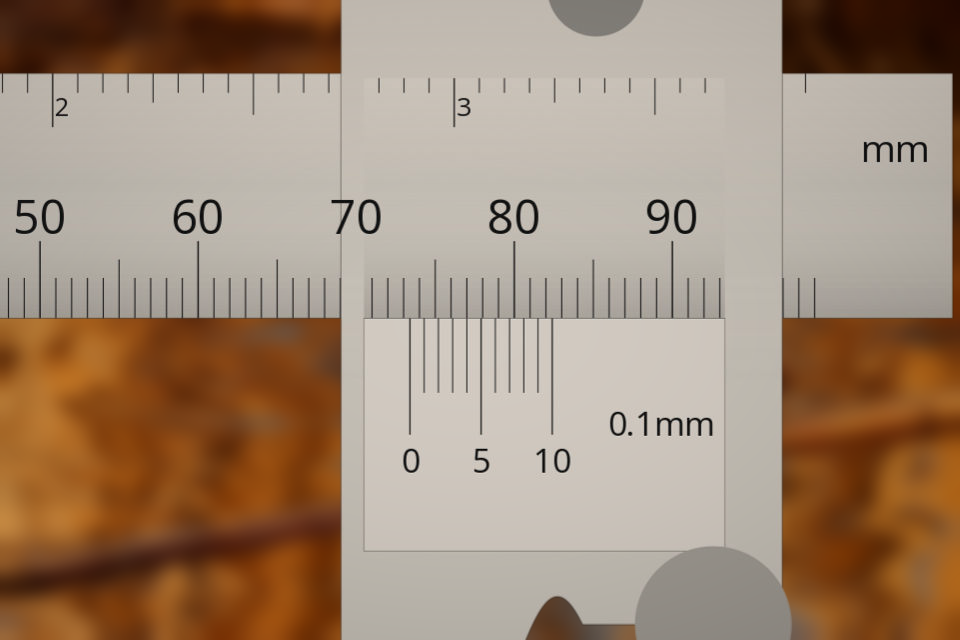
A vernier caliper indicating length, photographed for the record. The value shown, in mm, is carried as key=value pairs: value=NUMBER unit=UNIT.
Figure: value=73.4 unit=mm
